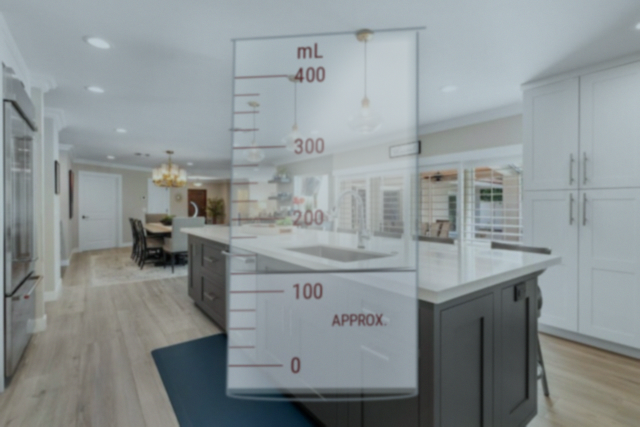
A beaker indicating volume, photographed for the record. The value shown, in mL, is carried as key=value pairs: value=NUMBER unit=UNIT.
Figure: value=125 unit=mL
